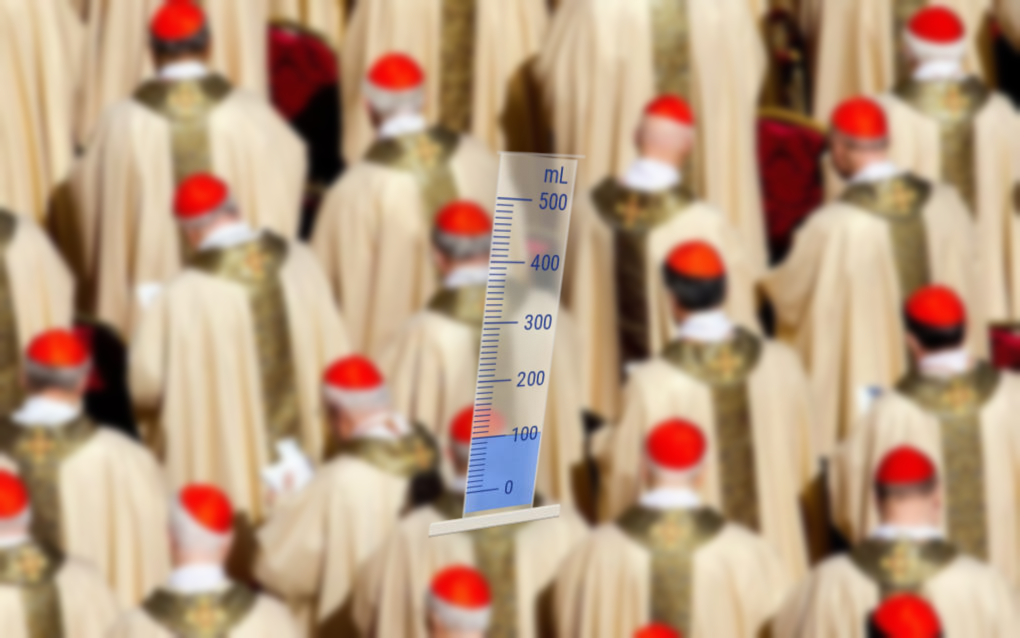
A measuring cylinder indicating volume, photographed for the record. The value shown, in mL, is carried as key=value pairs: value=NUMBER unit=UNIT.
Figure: value=100 unit=mL
